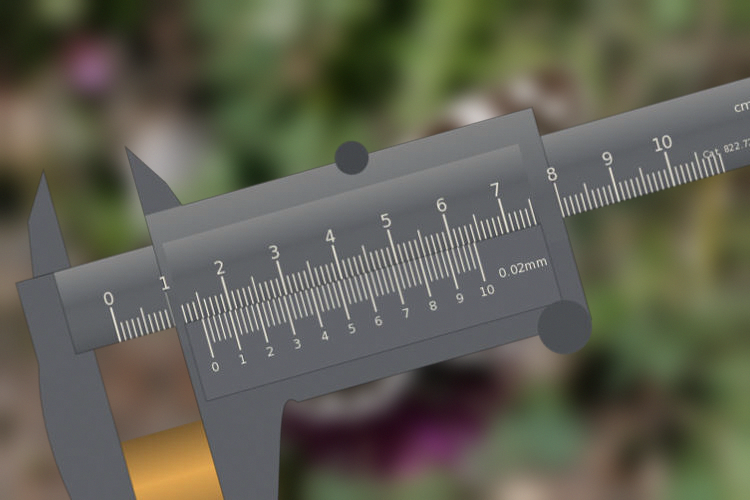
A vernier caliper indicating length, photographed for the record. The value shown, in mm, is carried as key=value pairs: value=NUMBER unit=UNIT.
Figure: value=14.8 unit=mm
